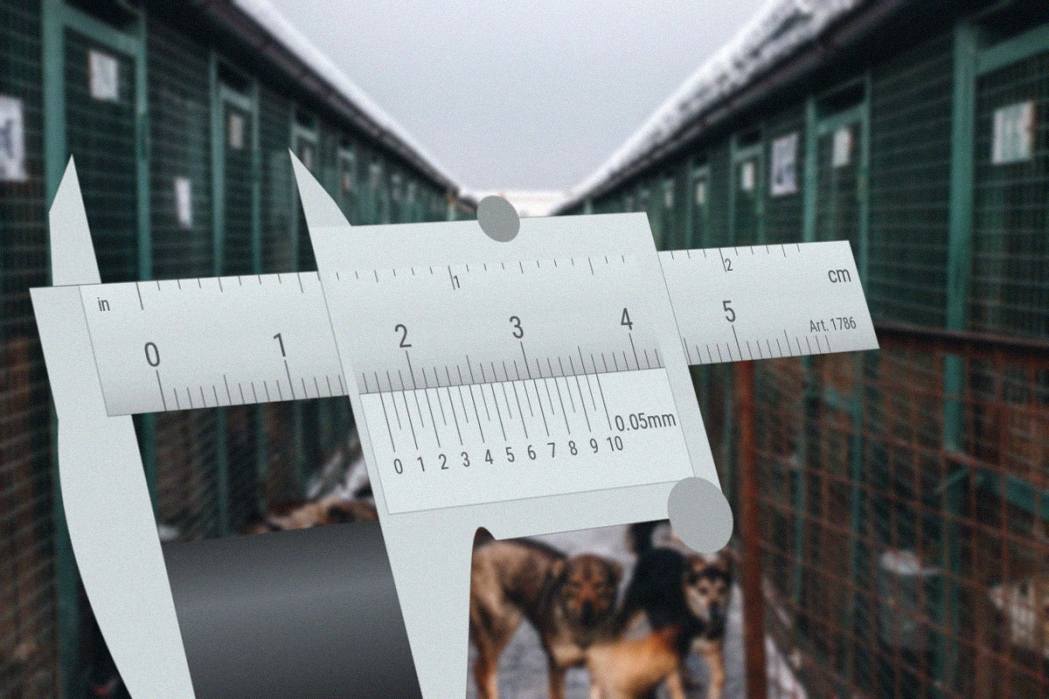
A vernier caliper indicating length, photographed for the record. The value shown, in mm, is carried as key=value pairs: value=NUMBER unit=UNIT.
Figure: value=17.0 unit=mm
